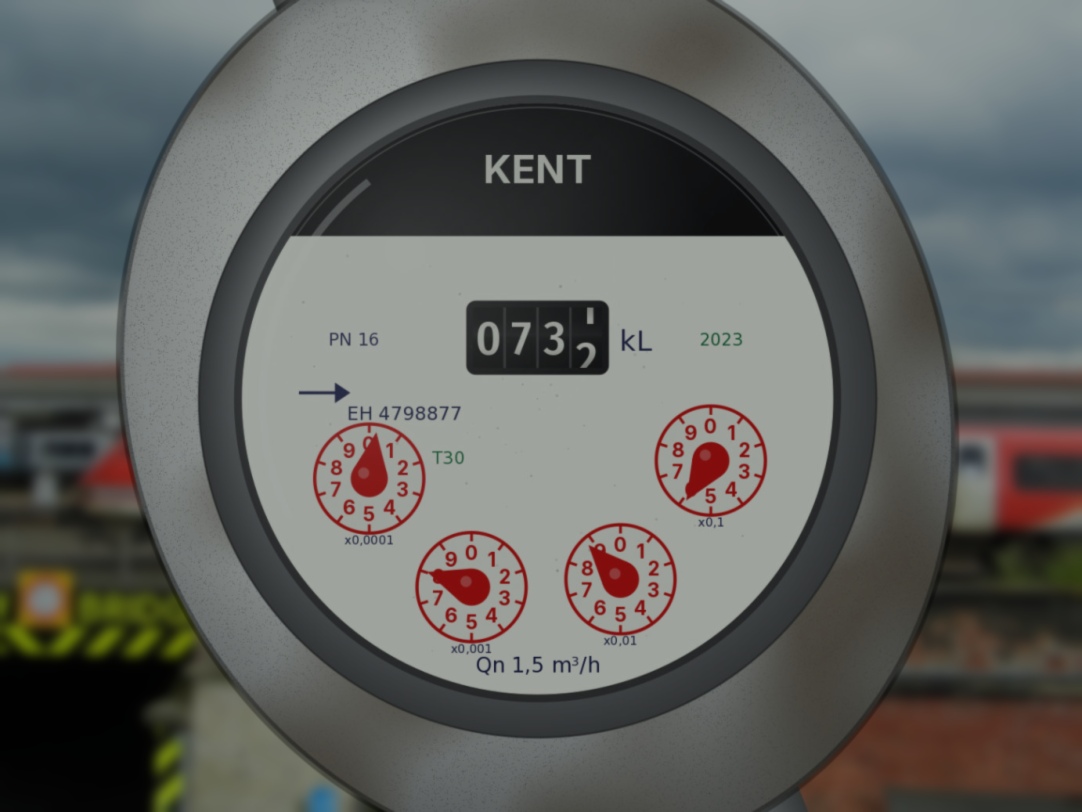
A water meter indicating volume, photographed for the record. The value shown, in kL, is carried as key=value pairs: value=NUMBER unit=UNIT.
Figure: value=731.5880 unit=kL
